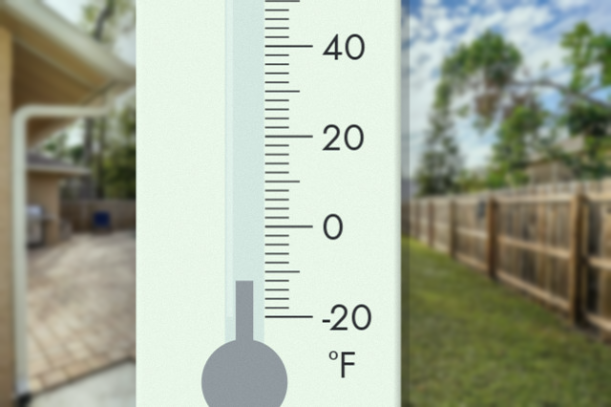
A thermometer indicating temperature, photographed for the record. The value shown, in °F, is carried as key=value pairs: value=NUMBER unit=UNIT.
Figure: value=-12 unit=°F
